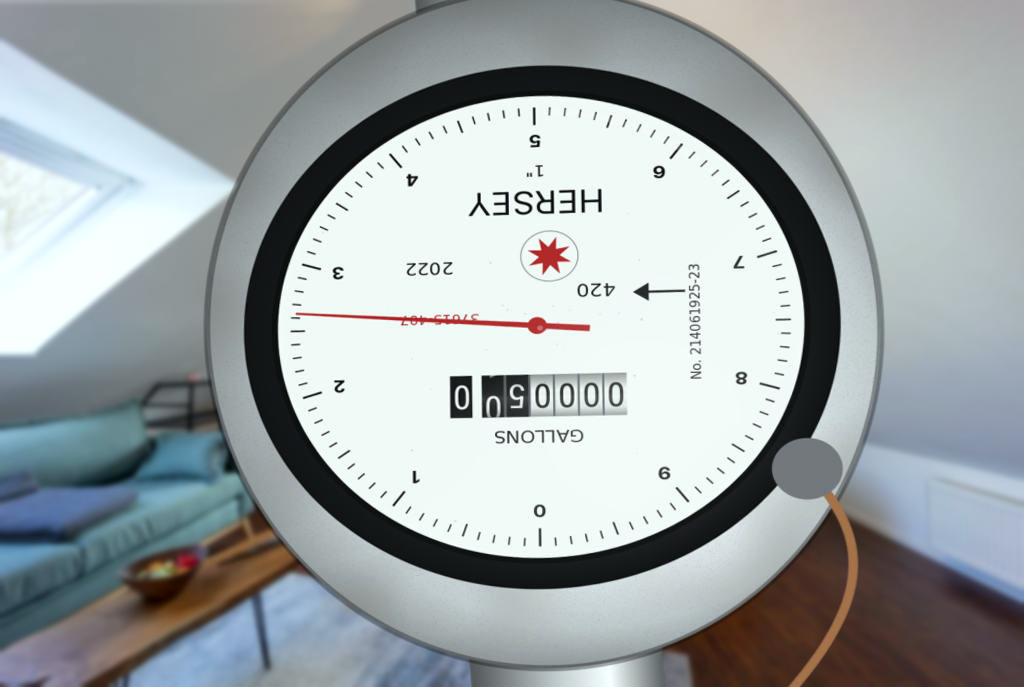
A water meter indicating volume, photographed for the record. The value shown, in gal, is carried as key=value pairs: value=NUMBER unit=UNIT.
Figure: value=502.6 unit=gal
